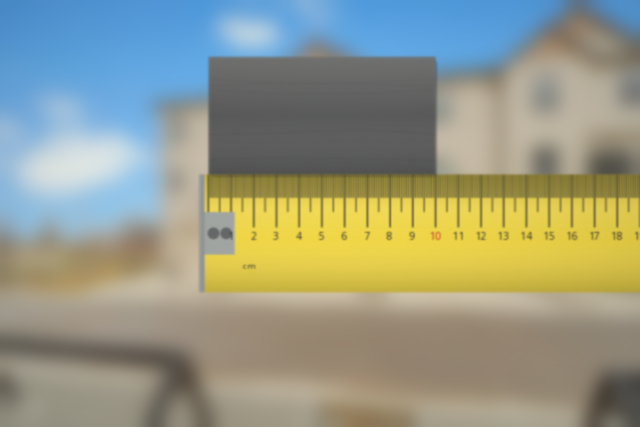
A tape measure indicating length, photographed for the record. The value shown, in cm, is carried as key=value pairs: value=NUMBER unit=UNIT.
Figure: value=10 unit=cm
